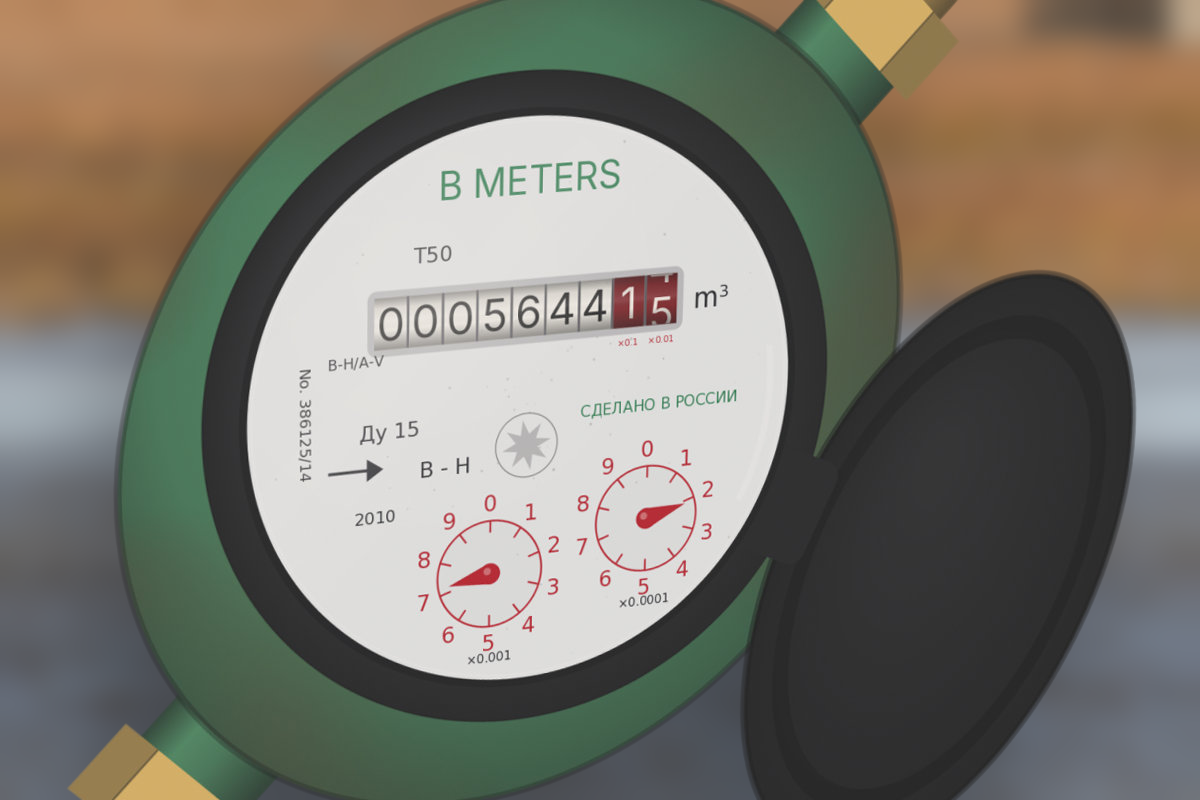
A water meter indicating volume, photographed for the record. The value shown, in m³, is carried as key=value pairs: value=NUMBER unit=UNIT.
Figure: value=5644.1472 unit=m³
